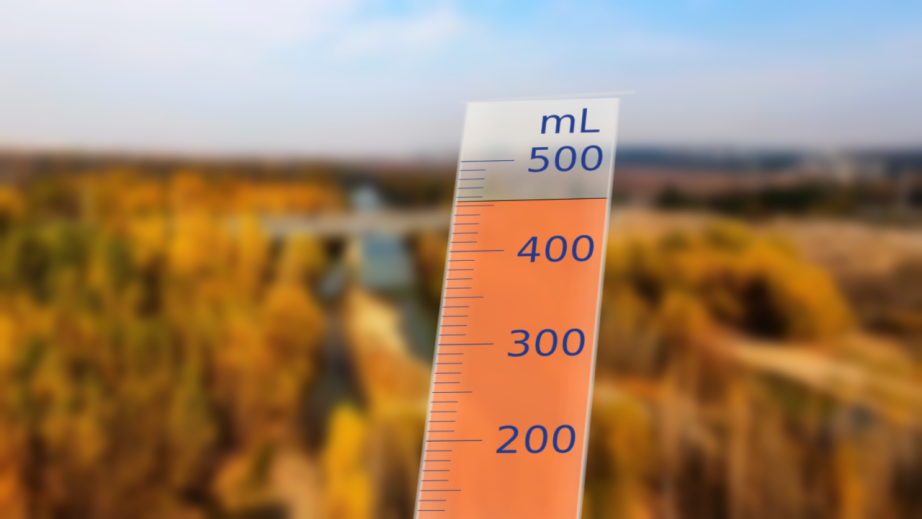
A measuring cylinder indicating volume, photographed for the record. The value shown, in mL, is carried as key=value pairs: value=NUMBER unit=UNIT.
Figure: value=455 unit=mL
